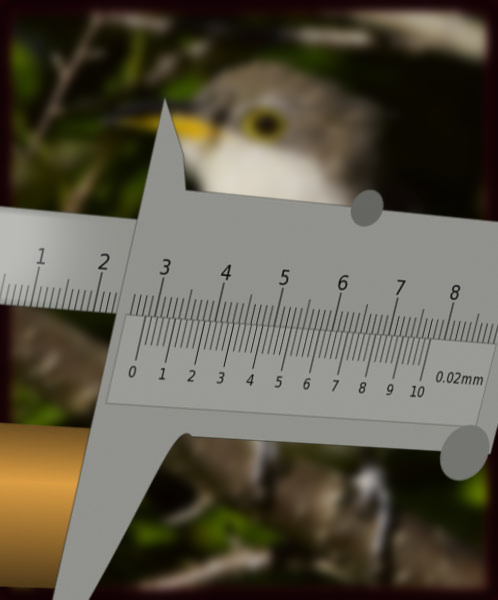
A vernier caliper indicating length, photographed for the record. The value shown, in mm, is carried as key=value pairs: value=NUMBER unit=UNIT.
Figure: value=28.5 unit=mm
